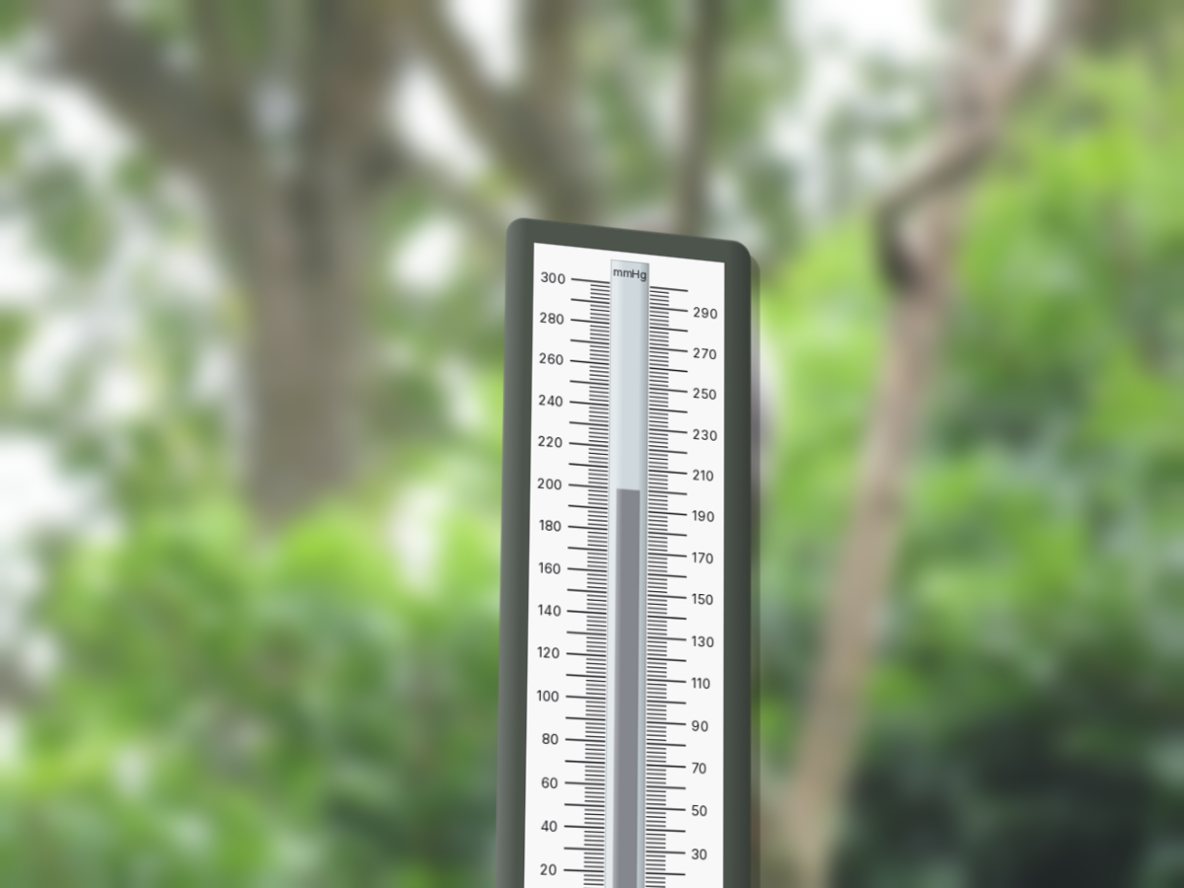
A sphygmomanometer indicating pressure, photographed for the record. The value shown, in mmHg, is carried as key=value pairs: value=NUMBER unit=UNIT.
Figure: value=200 unit=mmHg
